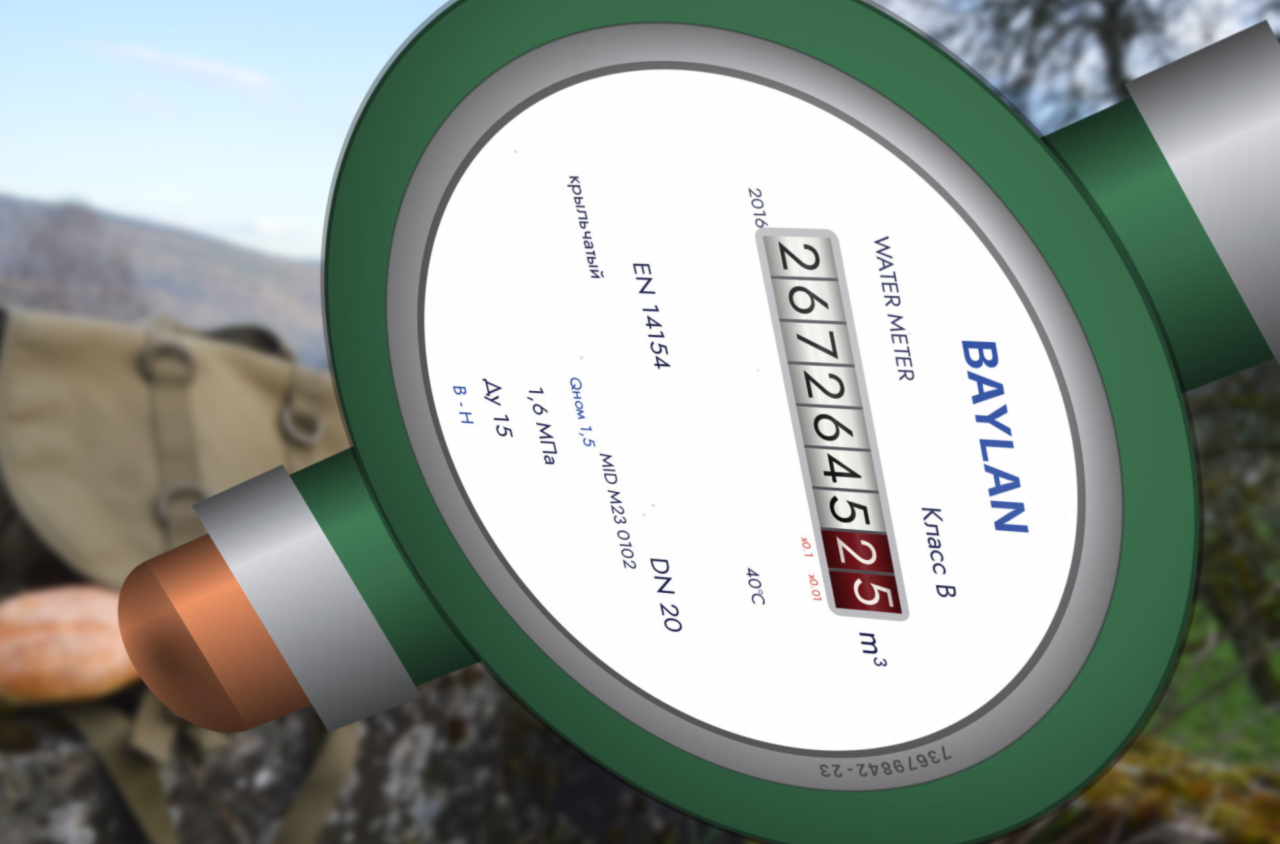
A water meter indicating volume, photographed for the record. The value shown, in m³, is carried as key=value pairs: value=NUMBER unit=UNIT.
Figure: value=2672645.25 unit=m³
